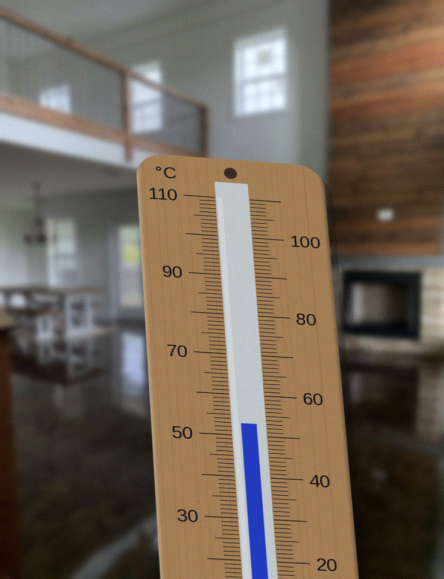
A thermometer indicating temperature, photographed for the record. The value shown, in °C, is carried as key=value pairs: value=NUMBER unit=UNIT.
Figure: value=53 unit=°C
